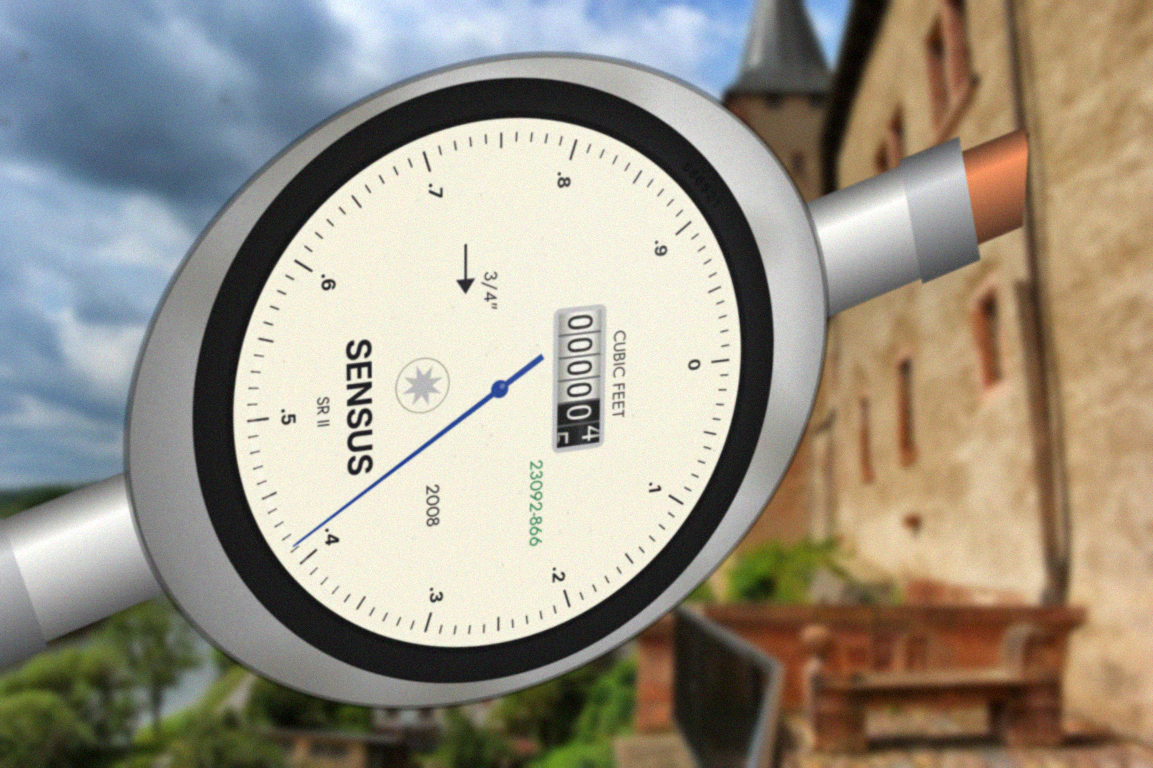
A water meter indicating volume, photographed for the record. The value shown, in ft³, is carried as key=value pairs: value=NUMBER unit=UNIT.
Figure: value=4.41 unit=ft³
